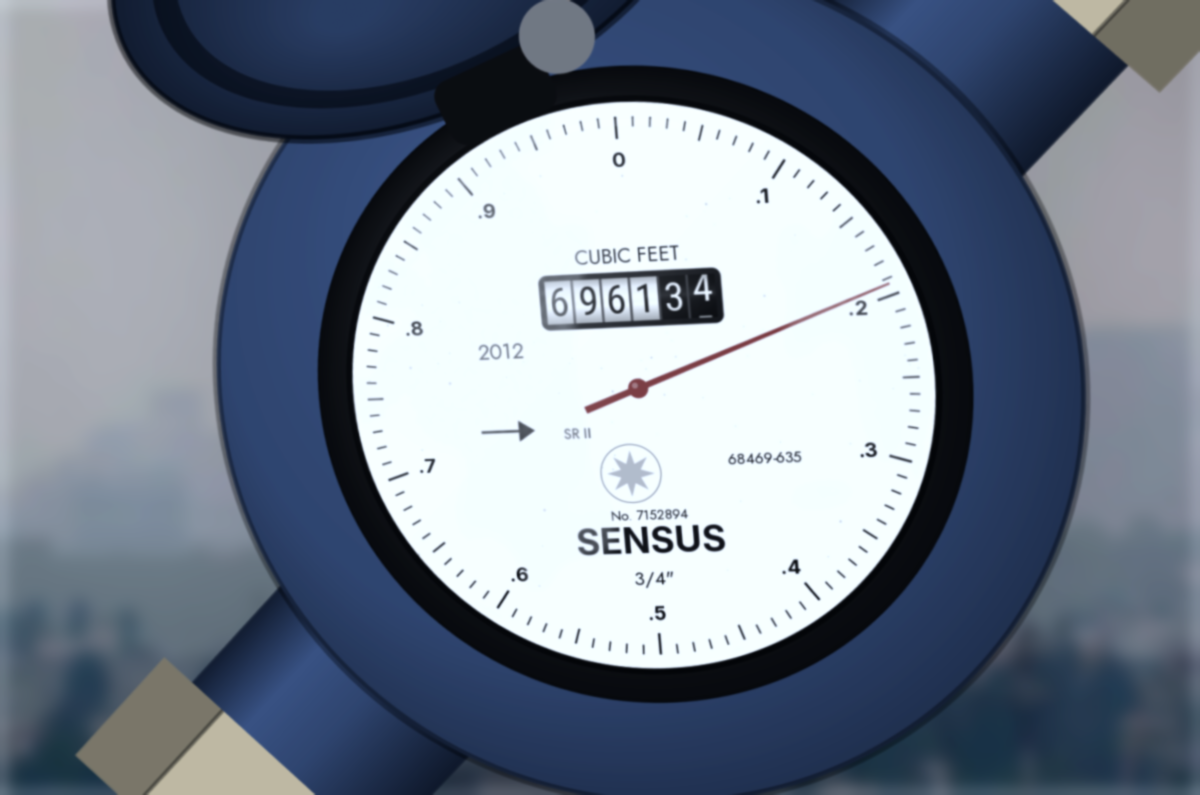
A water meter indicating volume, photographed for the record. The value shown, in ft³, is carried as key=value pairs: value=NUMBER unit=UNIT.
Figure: value=696134.19 unit=ft³
